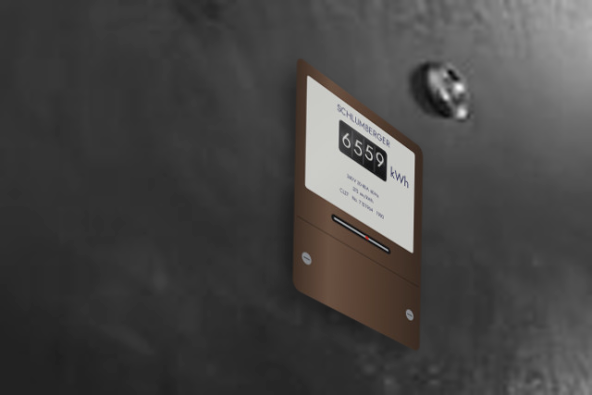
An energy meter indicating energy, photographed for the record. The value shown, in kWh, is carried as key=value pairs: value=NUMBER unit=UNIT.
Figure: value=6559 unit=kWh
